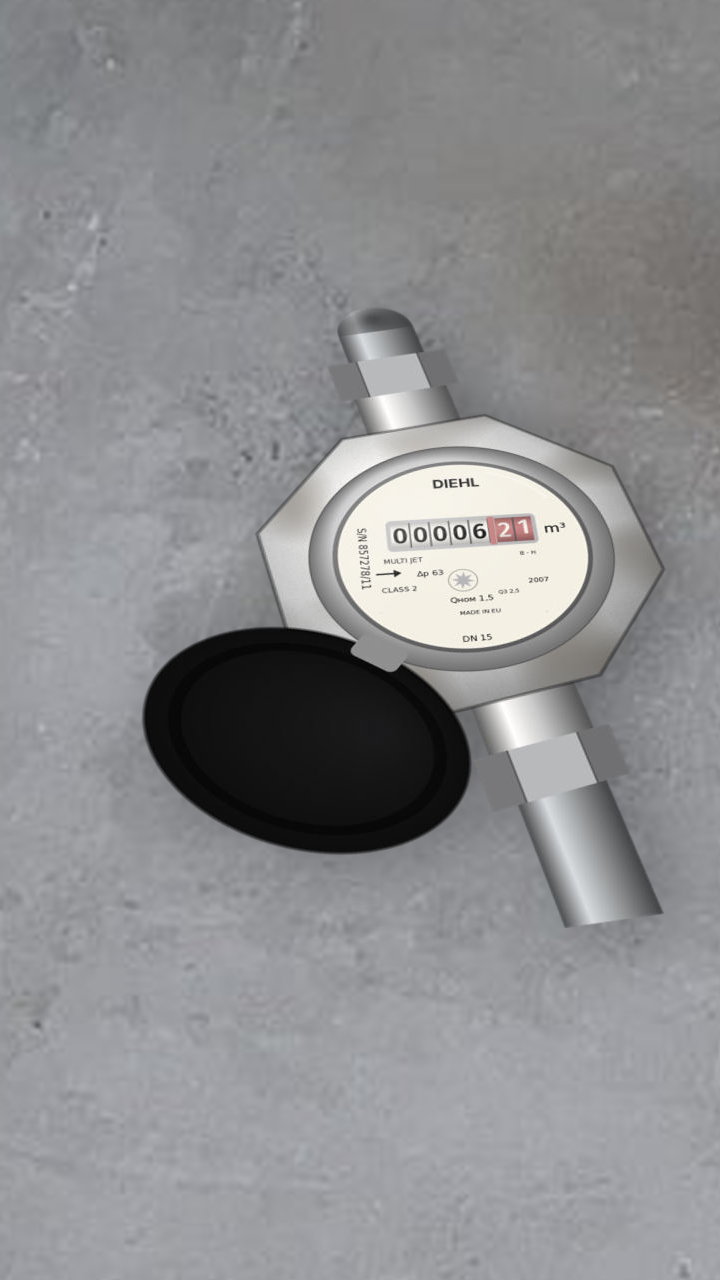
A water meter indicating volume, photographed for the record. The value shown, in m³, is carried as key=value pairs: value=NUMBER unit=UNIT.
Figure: value=6.21 unit=m³
